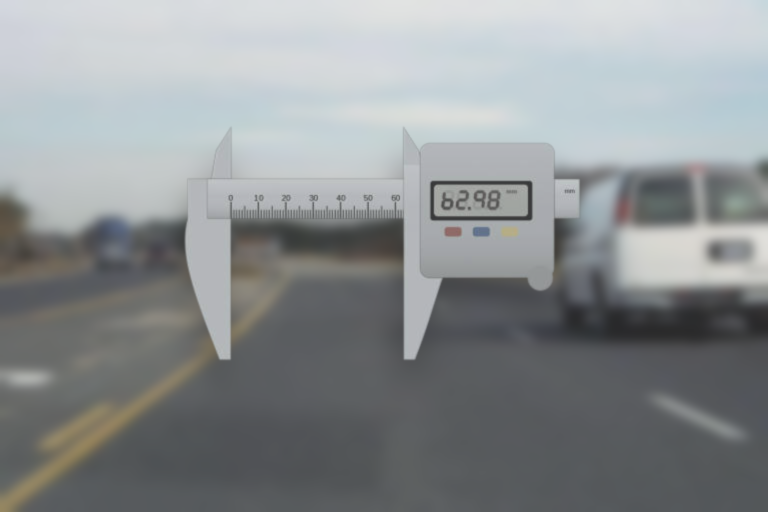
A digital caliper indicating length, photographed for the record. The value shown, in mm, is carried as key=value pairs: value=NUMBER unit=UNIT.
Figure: value=62.98 unit=mm
